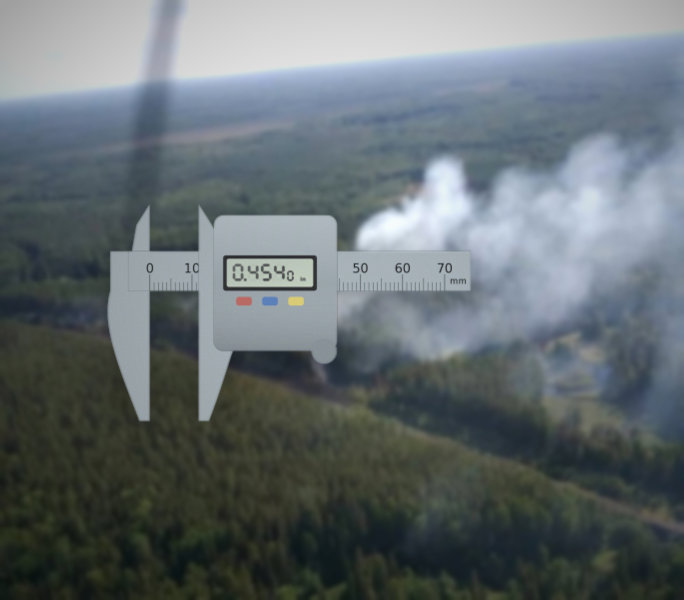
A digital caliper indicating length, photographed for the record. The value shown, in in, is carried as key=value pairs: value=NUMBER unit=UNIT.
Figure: value=0.4540 unit=in
